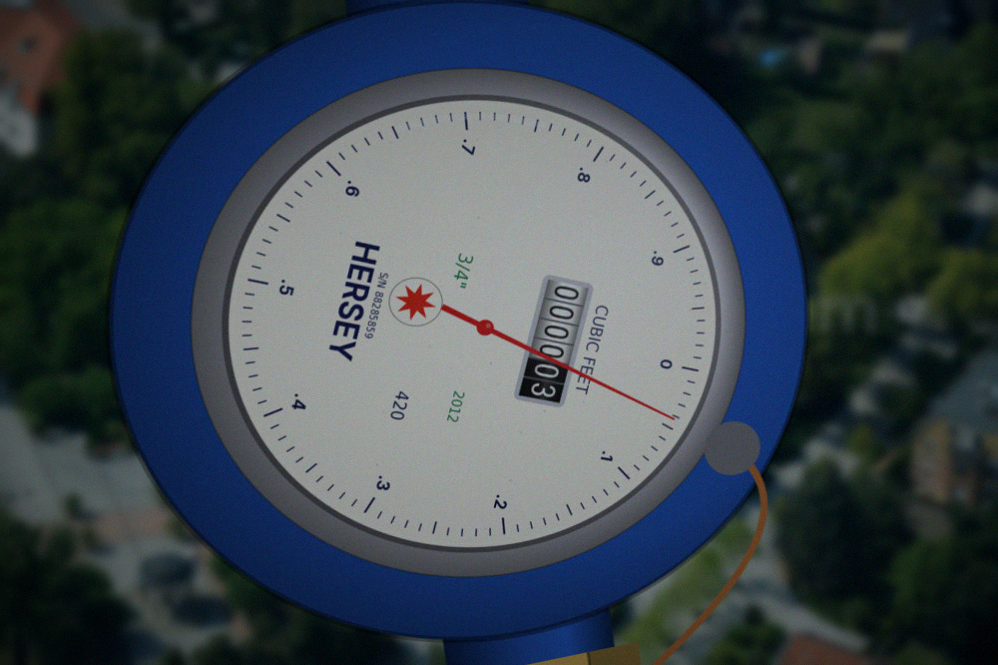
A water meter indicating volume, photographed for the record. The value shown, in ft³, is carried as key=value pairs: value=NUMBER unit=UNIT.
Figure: value=3.04 unit=ft³
